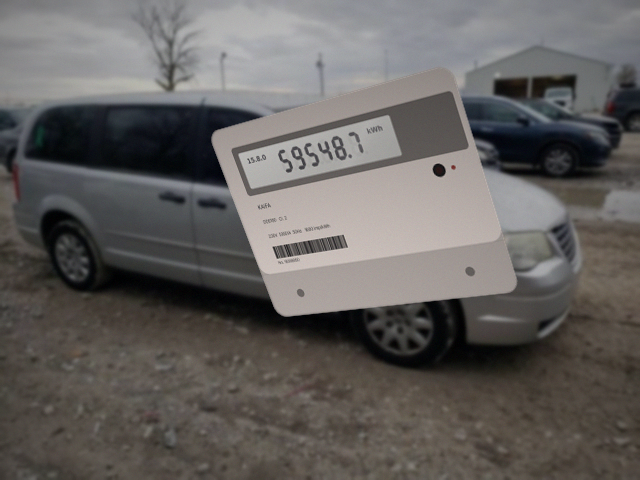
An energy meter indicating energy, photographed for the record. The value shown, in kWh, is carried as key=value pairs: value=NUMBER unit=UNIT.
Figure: value=59548.7 unit=kWh
